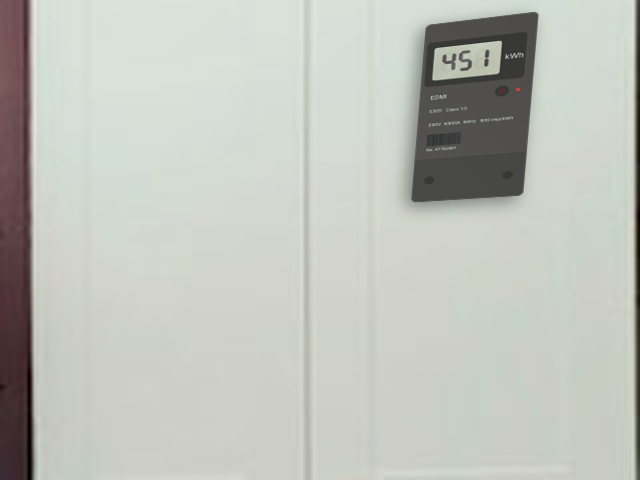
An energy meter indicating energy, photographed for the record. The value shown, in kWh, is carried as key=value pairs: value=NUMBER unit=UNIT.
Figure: value=451 unit=kWh
